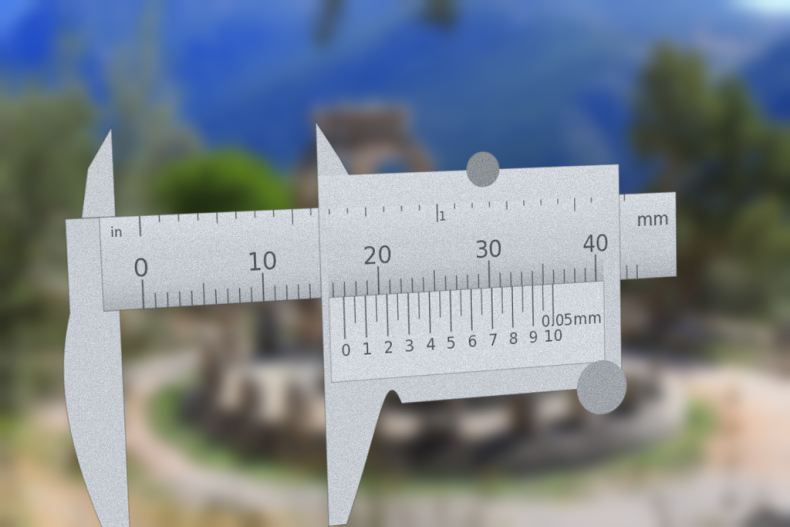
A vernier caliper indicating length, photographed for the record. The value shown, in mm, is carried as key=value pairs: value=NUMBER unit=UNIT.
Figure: value=16.9 unit=mm
